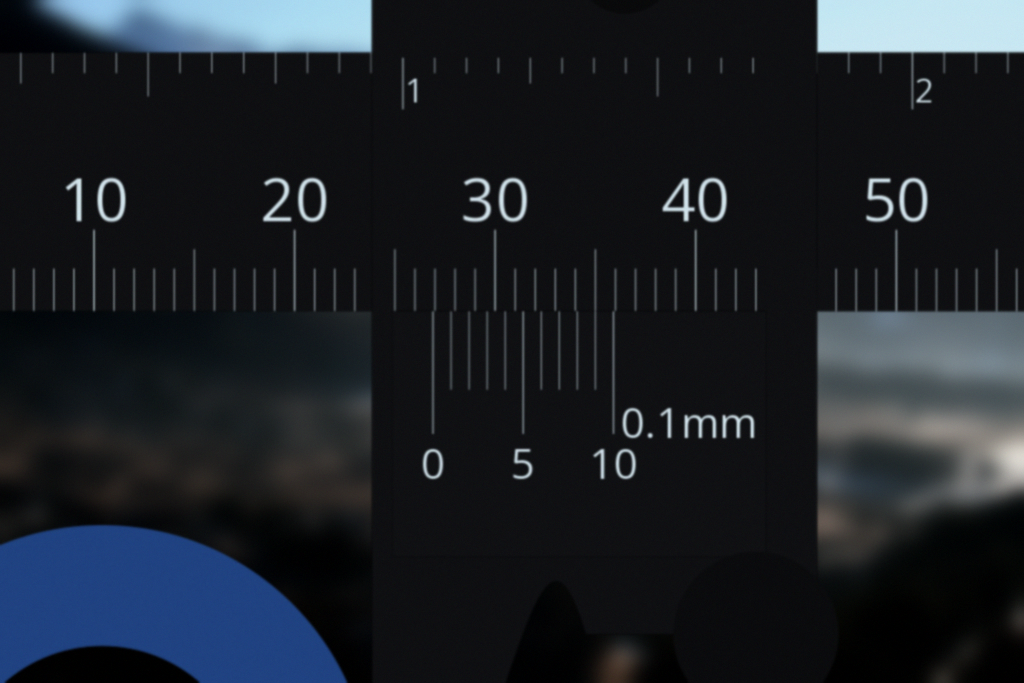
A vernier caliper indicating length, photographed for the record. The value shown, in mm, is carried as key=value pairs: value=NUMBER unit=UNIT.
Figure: value=26.9 unit=mm
